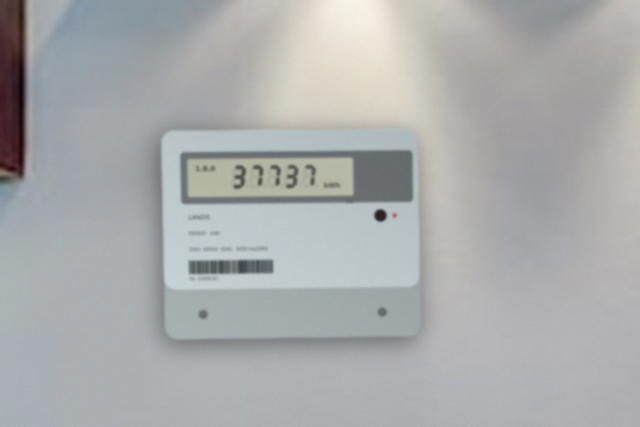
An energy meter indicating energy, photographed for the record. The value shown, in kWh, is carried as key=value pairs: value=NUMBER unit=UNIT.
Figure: value=37737 unit=kWh
